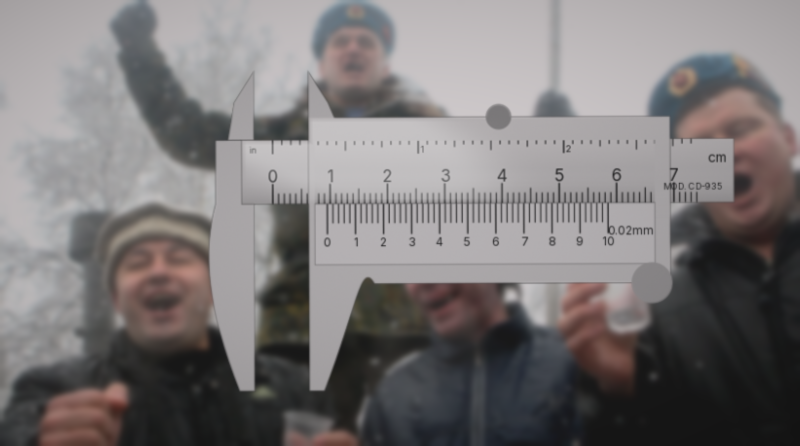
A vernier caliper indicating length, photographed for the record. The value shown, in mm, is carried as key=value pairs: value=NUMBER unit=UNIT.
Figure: value=9.5 unit=mm
